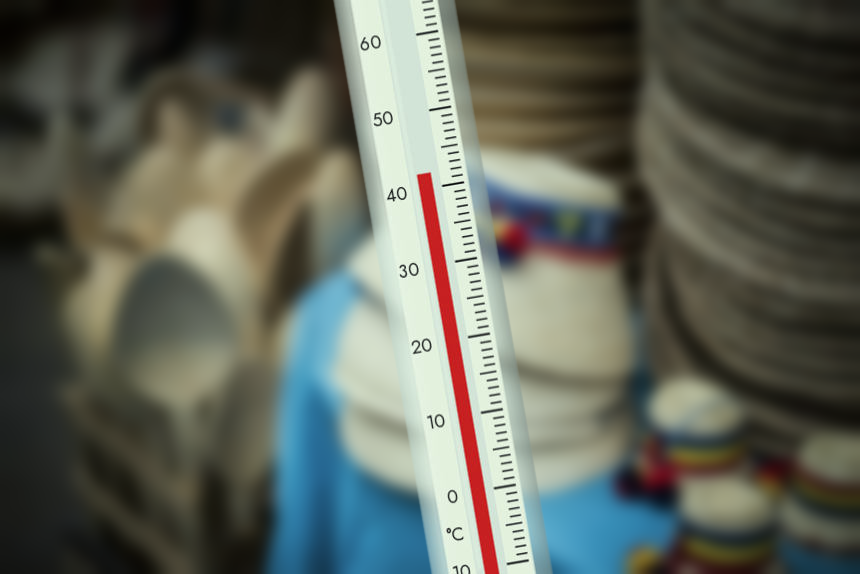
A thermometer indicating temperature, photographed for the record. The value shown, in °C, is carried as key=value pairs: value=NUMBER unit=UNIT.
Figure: value=42 unit=°C
